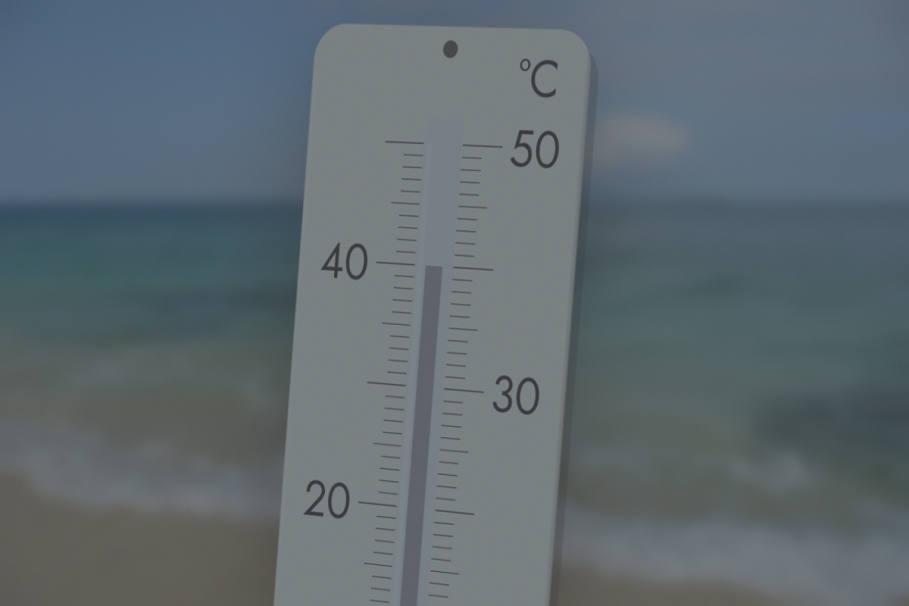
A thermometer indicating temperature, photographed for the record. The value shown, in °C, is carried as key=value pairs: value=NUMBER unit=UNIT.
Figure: value=40 unit=°C
